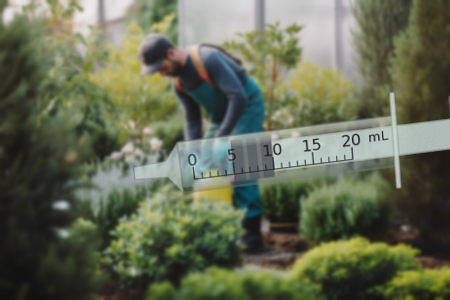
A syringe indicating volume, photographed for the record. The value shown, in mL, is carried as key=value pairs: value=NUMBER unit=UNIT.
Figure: value=5 unit=mL
